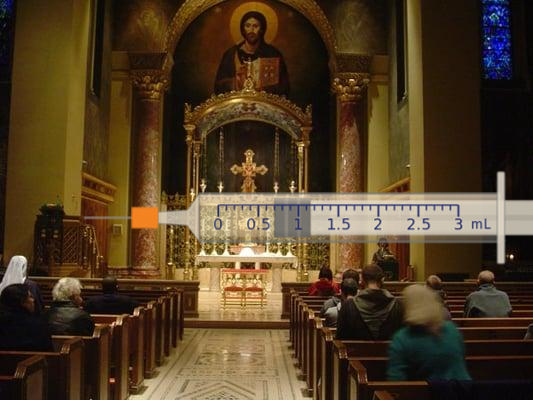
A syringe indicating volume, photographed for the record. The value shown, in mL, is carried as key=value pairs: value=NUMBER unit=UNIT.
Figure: value=0.7 unit=mL
